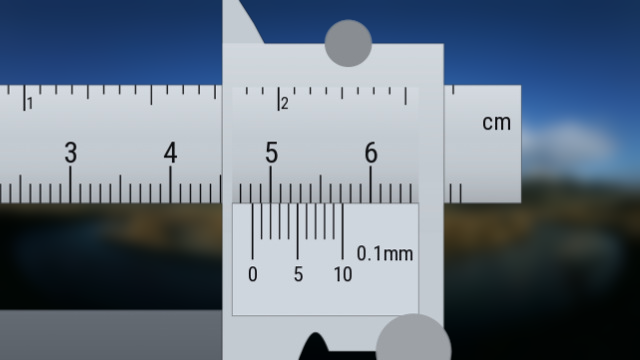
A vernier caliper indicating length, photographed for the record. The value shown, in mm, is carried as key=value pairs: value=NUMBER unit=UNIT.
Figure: value=48.2 unit=mm
